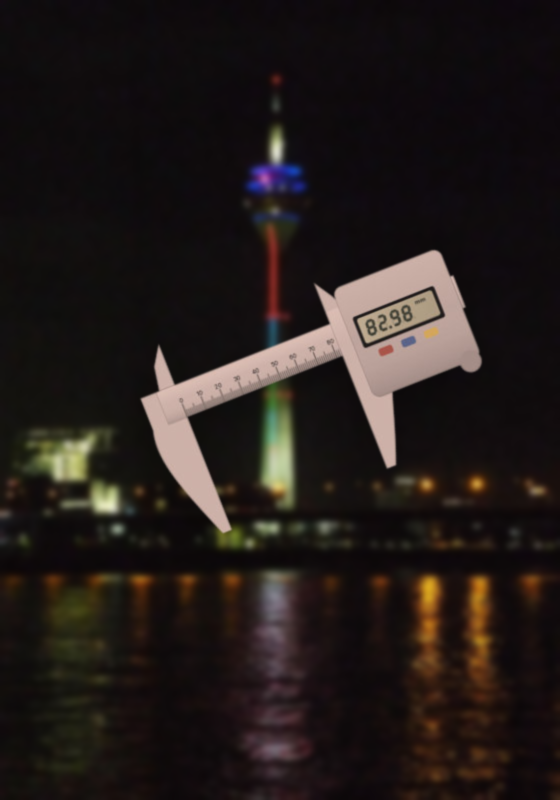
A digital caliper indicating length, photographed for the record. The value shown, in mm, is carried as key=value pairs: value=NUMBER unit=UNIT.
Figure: value=82.98 unit=mm
